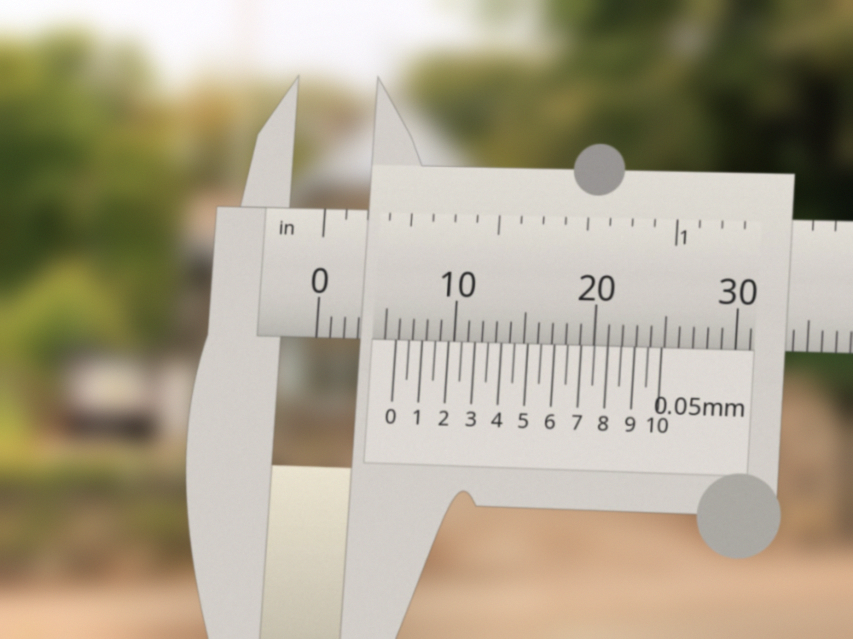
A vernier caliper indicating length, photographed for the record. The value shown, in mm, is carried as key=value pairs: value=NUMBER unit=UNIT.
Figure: value=5.8 unit=mm
